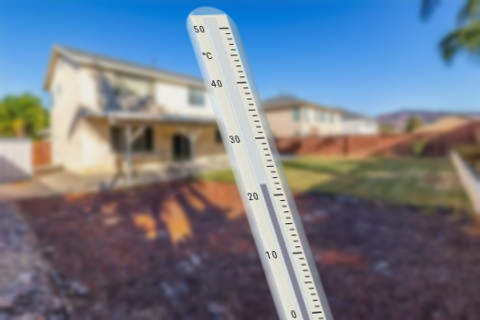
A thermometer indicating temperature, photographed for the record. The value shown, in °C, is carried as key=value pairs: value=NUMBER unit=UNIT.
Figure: value=22 unit=°C
